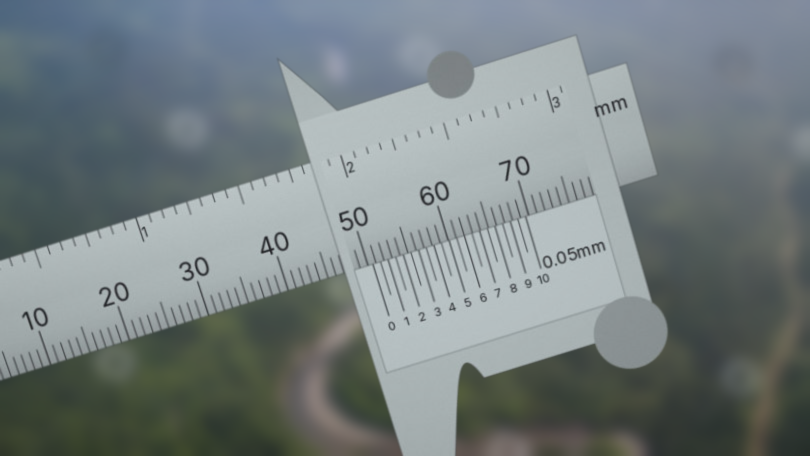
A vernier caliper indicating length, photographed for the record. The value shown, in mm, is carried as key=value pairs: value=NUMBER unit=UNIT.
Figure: value=50.6 unit=mm
